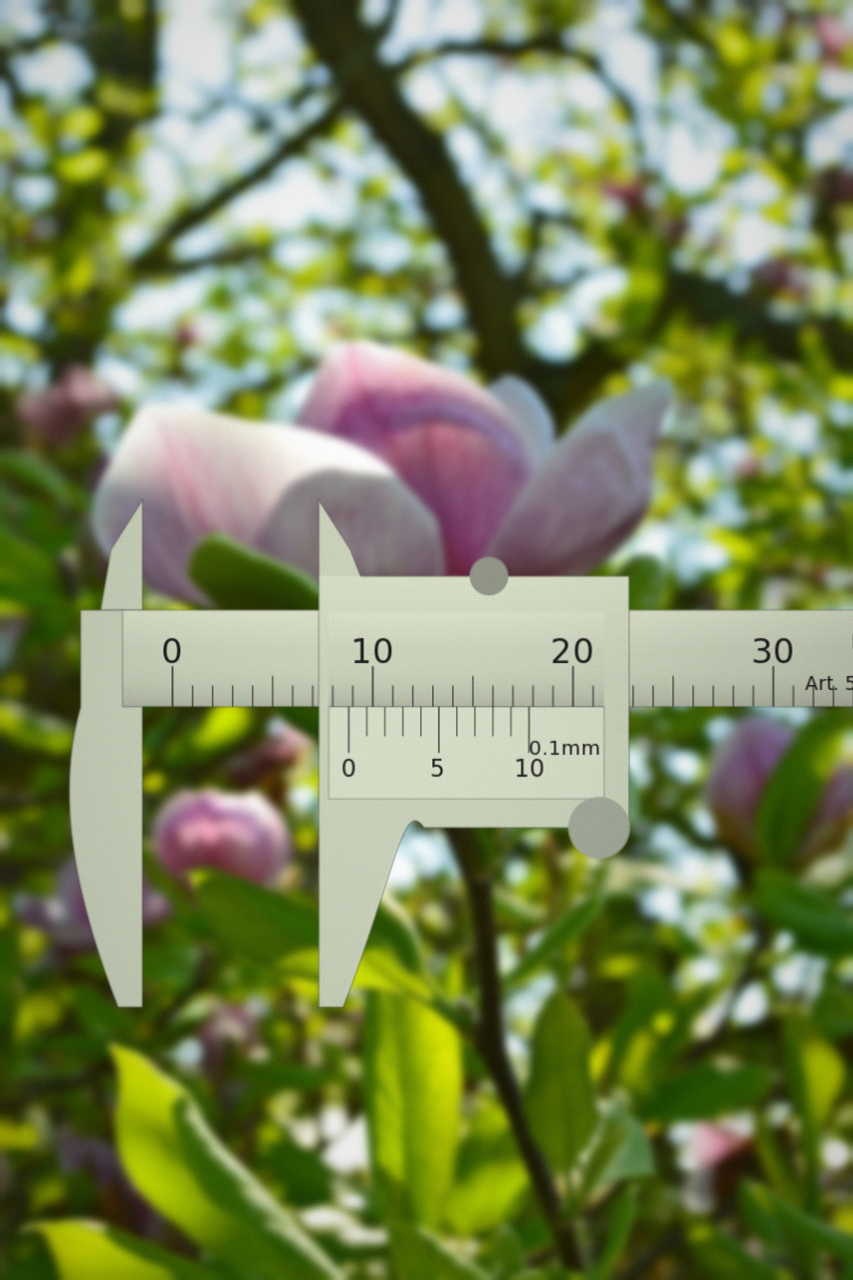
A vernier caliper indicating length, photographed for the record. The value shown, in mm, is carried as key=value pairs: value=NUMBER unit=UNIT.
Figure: value=8.8 unit=mm
